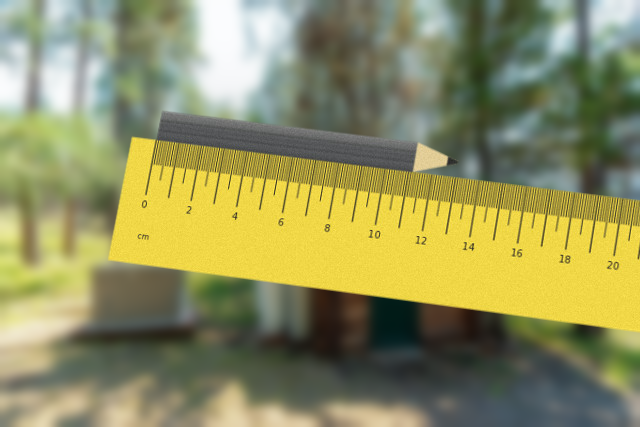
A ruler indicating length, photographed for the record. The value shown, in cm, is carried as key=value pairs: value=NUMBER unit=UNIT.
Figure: value=13 unit=cm
